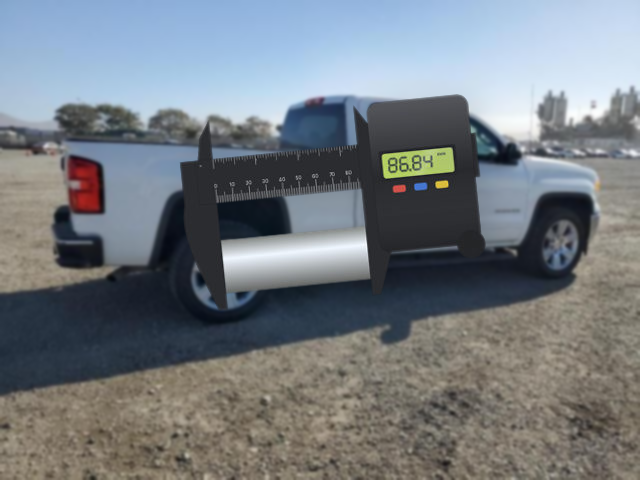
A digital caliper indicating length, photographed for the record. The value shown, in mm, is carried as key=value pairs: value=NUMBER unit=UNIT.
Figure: value=86.84 unit=mm
